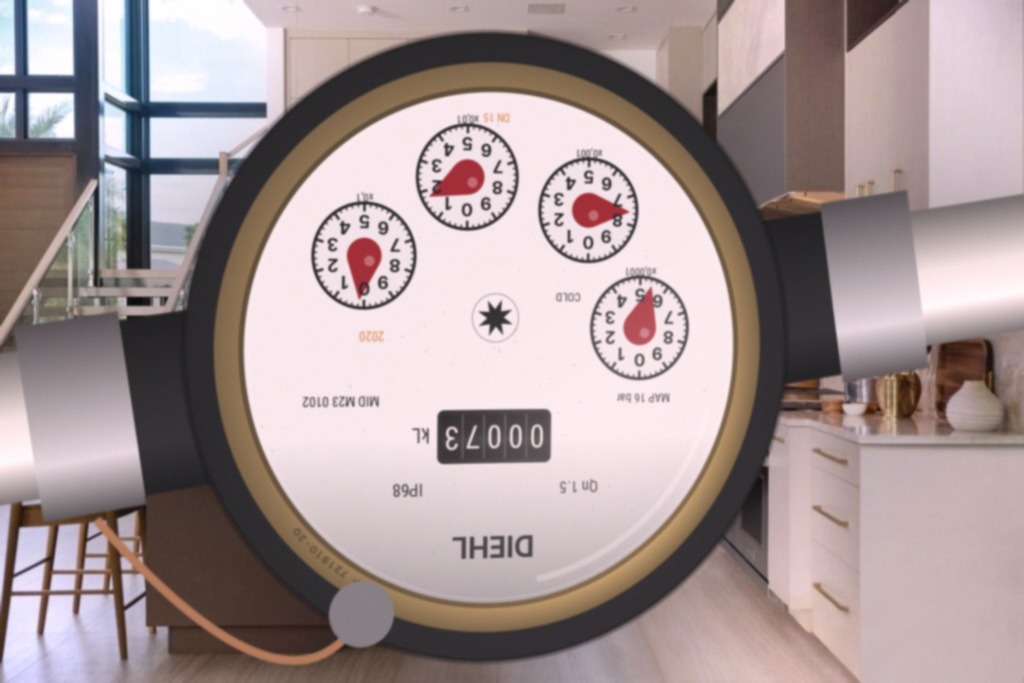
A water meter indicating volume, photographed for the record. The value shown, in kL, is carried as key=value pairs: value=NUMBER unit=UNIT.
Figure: value=73.0175 unit=kL
